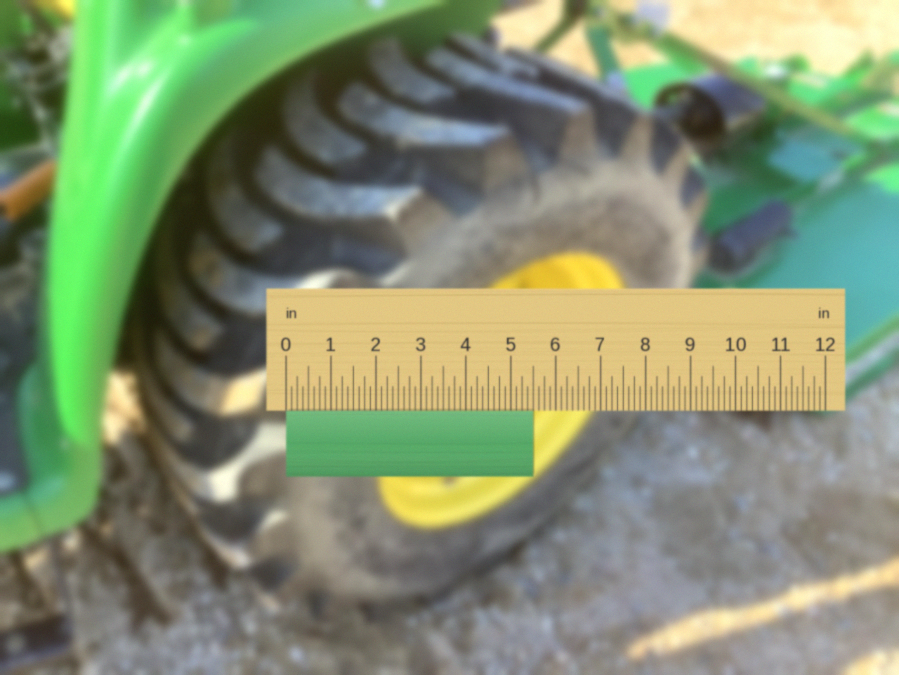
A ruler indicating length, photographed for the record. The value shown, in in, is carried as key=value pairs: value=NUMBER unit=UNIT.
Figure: value=5.5 unit=in
